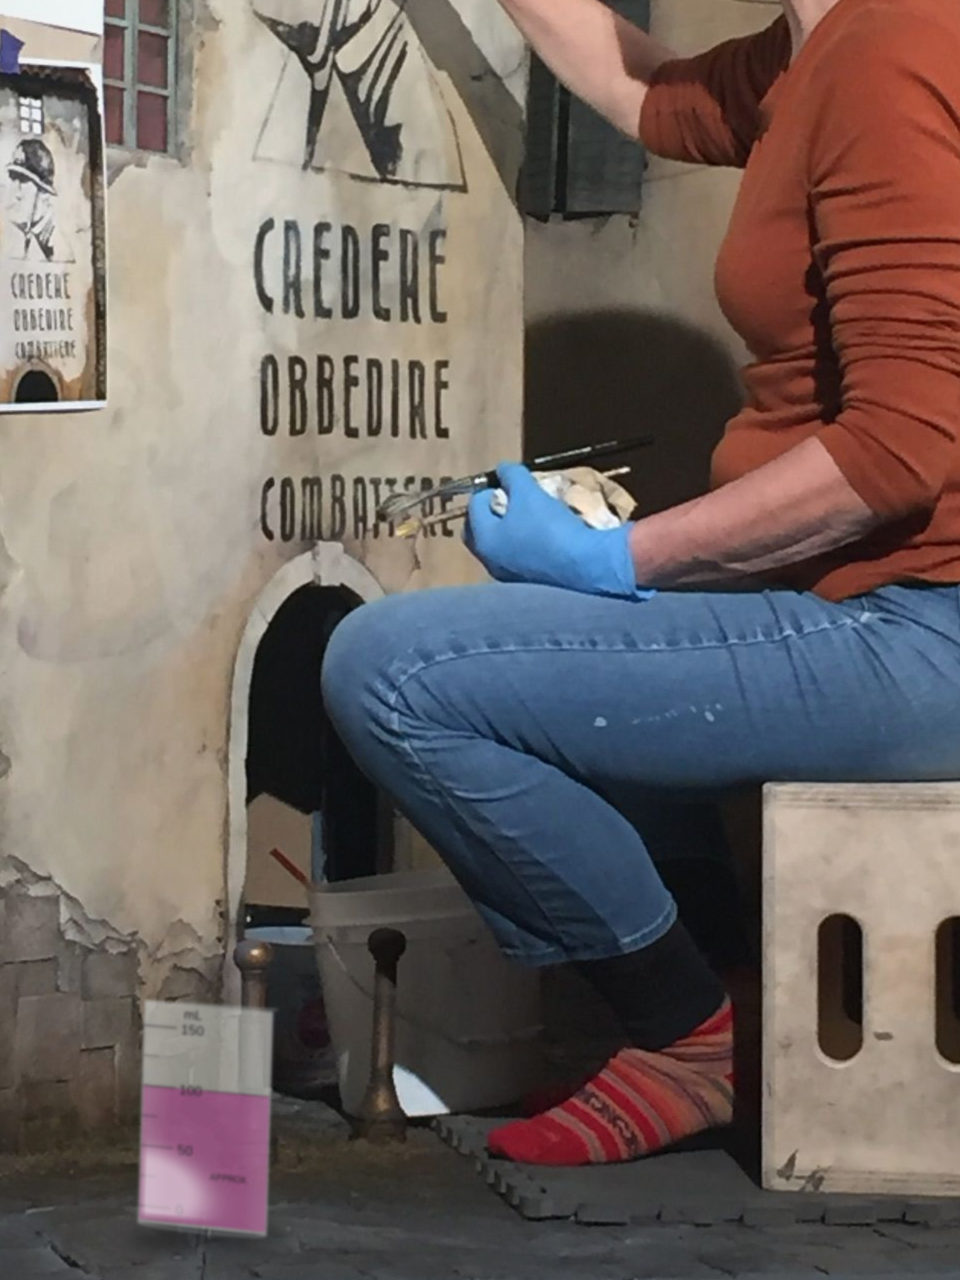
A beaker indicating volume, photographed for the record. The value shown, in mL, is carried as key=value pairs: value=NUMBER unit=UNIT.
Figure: value=100 unit=mL
